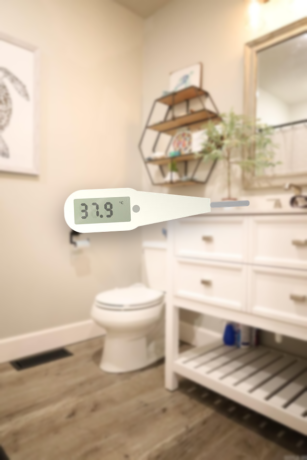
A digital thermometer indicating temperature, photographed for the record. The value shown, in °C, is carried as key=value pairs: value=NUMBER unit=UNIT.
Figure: value=37.9 unit=°C
